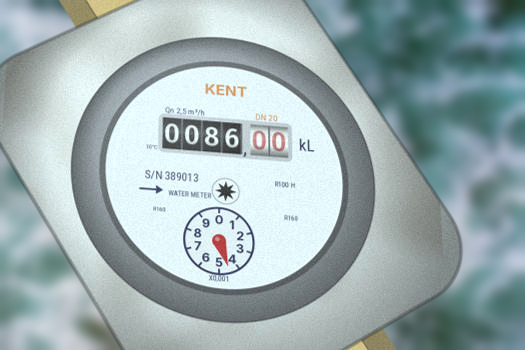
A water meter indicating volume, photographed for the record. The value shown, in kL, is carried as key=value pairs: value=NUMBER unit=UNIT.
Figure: value=86.004 unit=kL
